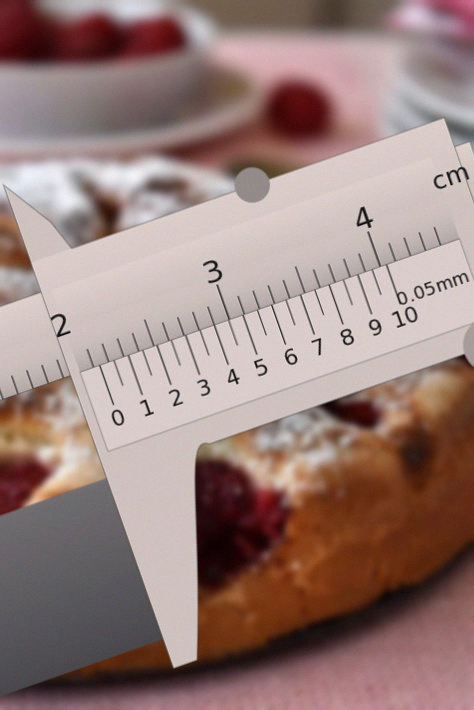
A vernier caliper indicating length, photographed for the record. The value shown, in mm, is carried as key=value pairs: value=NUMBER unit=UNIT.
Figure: value=21.4 unit=mm
